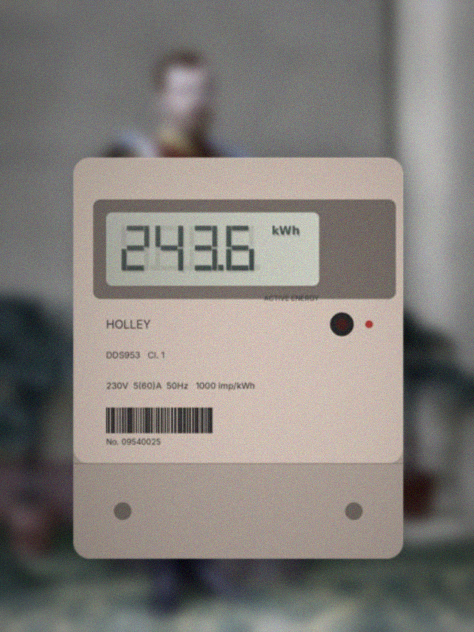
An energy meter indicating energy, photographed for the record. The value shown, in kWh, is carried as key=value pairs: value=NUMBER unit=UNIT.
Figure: value=243.6 unit=kWh
